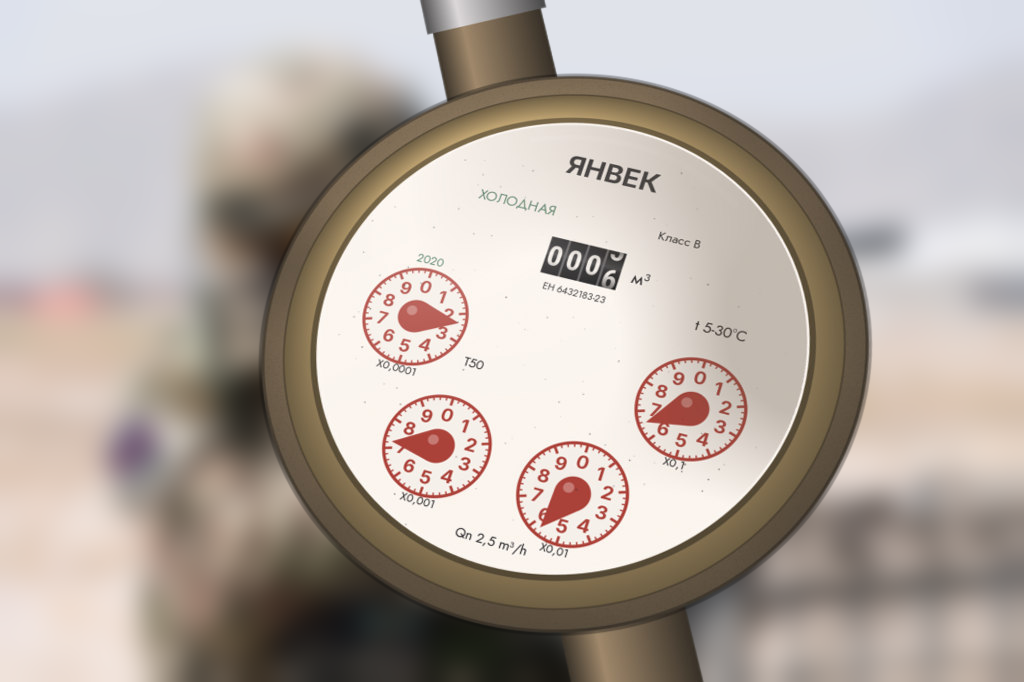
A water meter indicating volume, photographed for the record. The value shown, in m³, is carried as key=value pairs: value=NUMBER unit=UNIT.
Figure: value=5.6572 unit=m³
